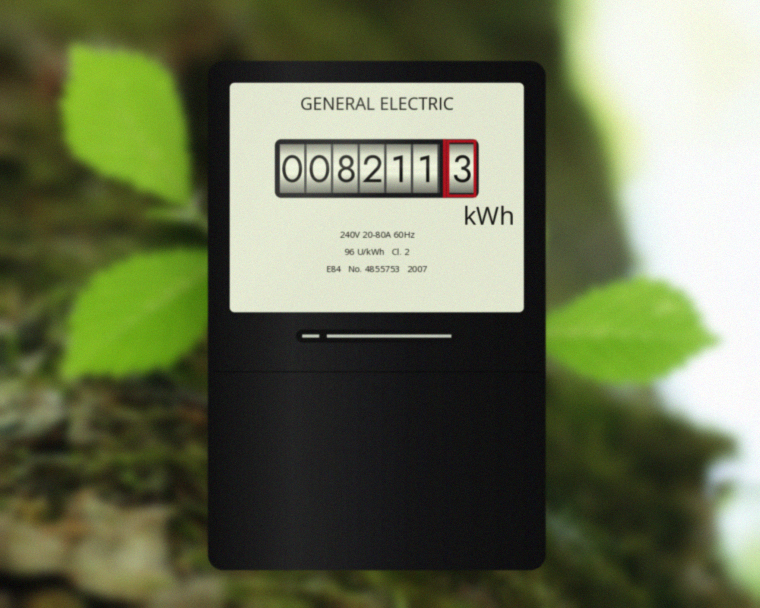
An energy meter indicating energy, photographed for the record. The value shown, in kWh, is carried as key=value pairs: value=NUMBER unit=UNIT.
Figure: value=8211.3 unit=kWh
